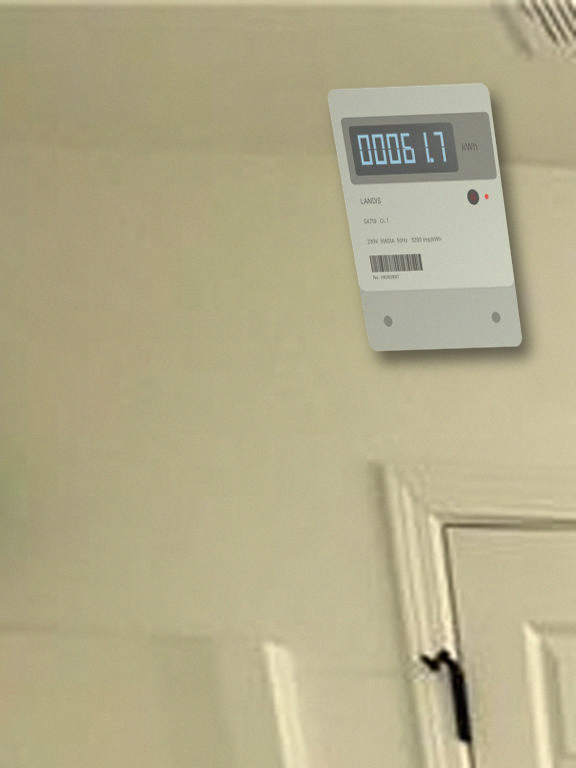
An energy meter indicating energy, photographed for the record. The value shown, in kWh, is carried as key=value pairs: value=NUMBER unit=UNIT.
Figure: value=61.7 unit=kWh
